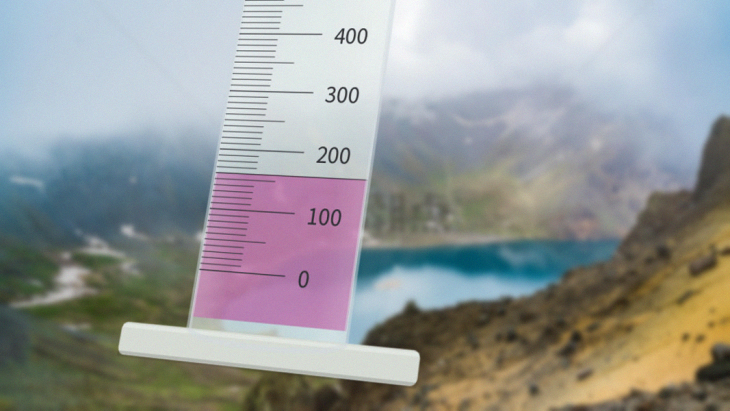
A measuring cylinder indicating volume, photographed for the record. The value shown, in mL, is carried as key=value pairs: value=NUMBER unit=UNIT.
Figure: value=160 unit=mL
